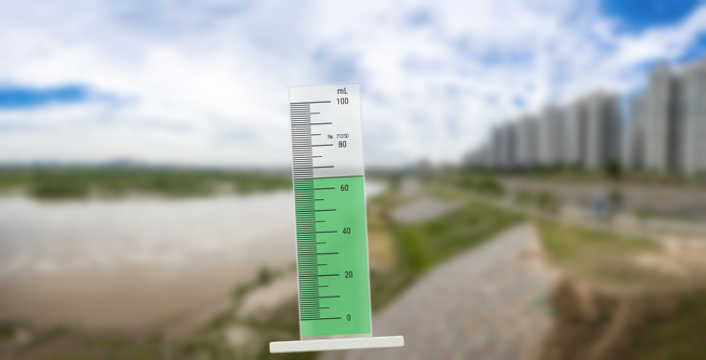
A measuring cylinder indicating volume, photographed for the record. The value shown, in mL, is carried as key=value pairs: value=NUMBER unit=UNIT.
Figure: value=65 unit=mL
